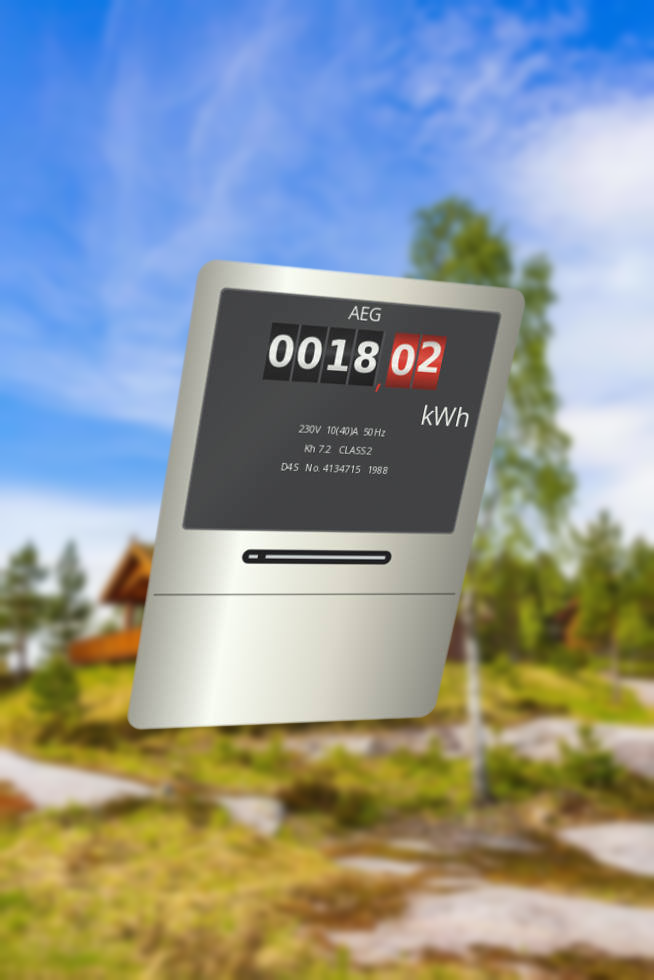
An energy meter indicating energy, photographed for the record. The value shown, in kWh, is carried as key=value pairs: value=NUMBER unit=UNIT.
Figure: value=18.02 unit=kWh
